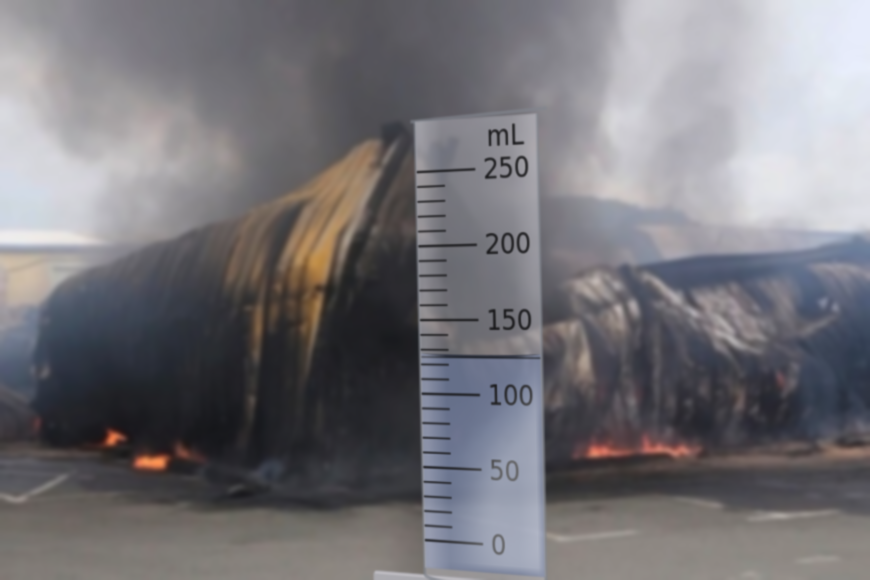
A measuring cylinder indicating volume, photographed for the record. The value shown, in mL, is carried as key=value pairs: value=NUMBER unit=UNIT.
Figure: value=125 unit=mL
